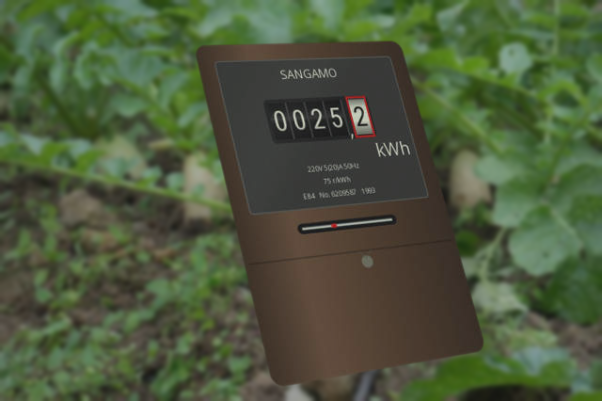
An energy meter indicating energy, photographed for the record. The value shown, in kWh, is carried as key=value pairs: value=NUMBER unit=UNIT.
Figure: value=25.2 unit=kWh
